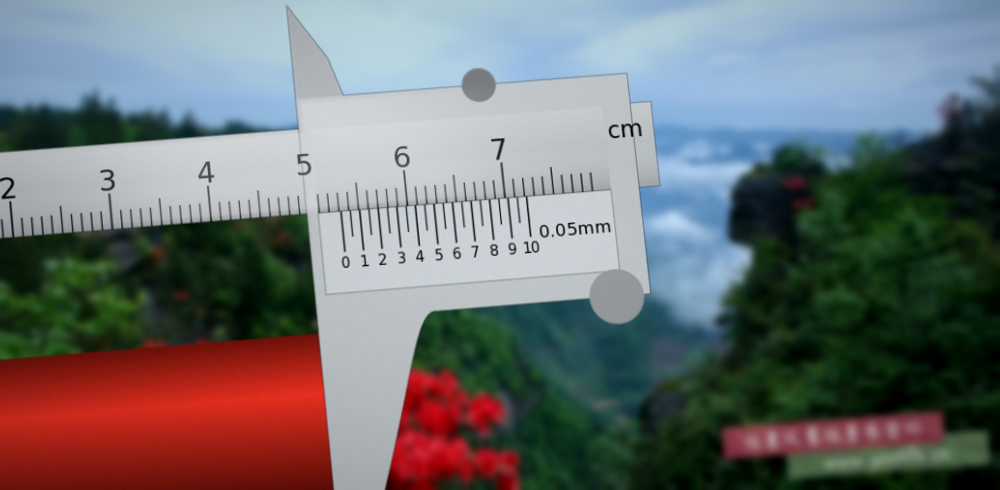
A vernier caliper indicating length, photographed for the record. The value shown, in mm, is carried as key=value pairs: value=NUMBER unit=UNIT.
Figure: value=53.2 unit=mm
